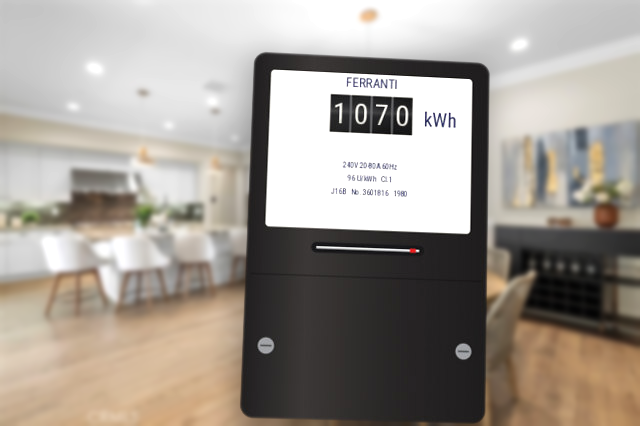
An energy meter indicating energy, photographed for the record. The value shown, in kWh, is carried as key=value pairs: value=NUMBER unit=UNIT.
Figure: value=1070 unit=kWh
